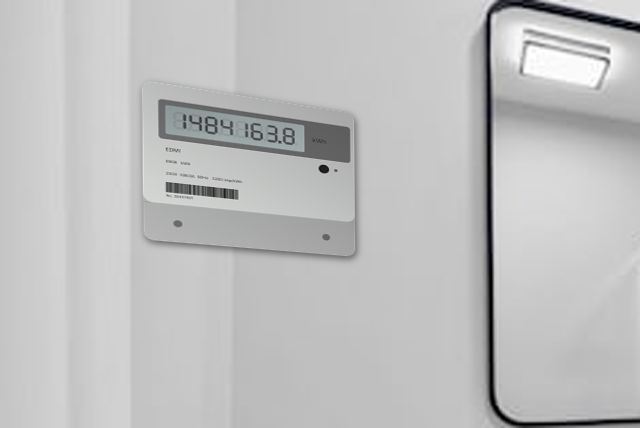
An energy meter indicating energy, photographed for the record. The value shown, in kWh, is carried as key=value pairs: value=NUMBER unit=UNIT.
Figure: value=1484163.8 unit=kWh
